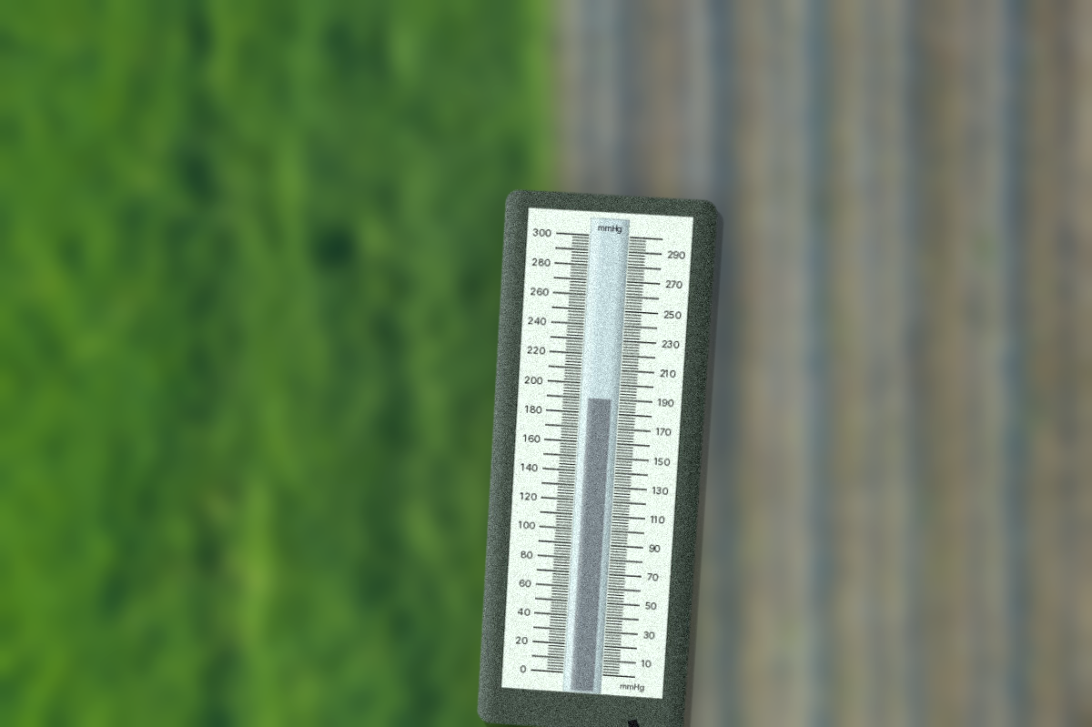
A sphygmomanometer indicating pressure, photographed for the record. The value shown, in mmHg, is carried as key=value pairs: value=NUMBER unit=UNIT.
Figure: value=190 unit=mmHg
